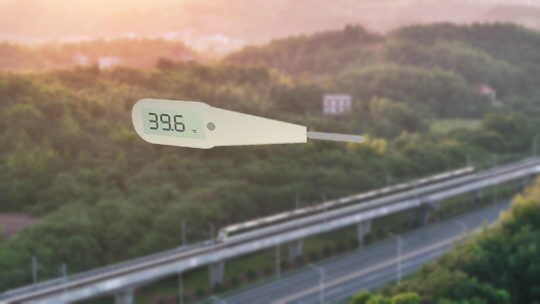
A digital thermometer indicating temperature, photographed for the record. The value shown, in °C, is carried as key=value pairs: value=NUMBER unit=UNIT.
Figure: value=39.6 unit=°C
